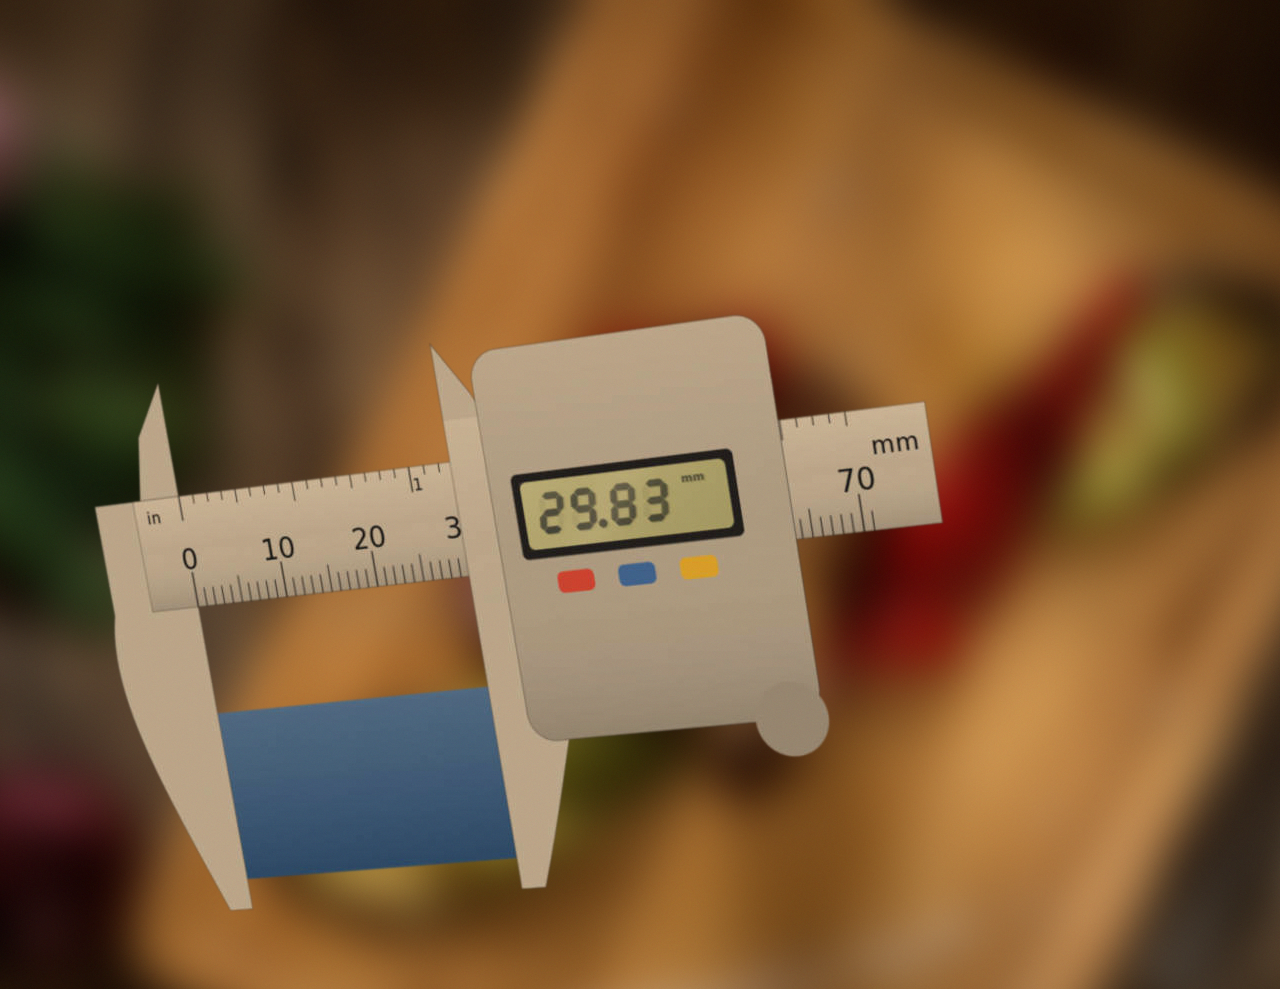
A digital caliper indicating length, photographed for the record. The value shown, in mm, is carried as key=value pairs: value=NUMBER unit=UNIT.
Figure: value=29.83 unit=mm
